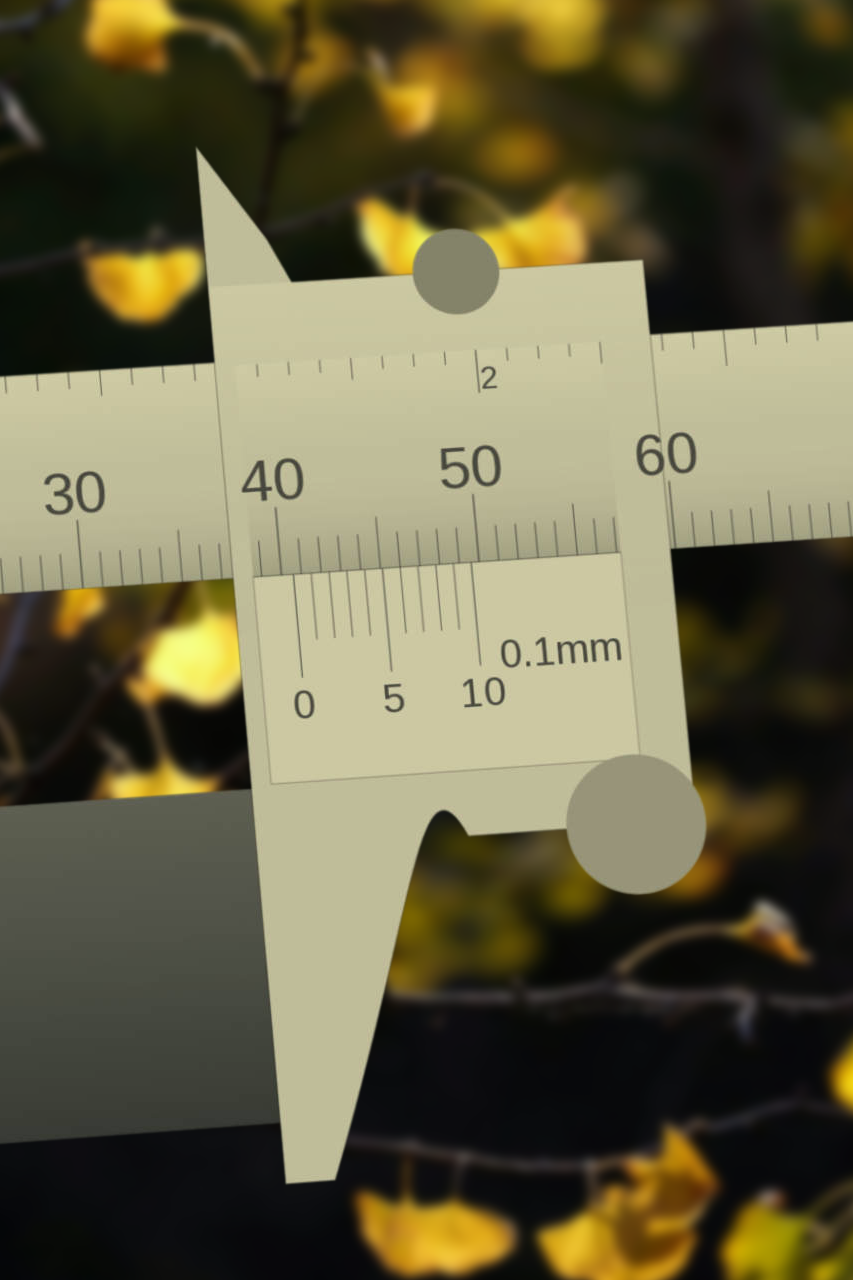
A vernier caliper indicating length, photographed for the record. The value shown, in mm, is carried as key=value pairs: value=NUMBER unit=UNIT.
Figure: value=40.6 unit=mm
